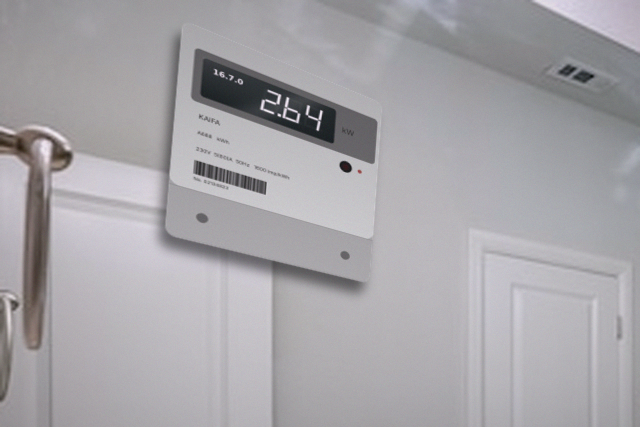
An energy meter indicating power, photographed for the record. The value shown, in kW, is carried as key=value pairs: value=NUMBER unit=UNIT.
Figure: value=2.64 unit=kW
